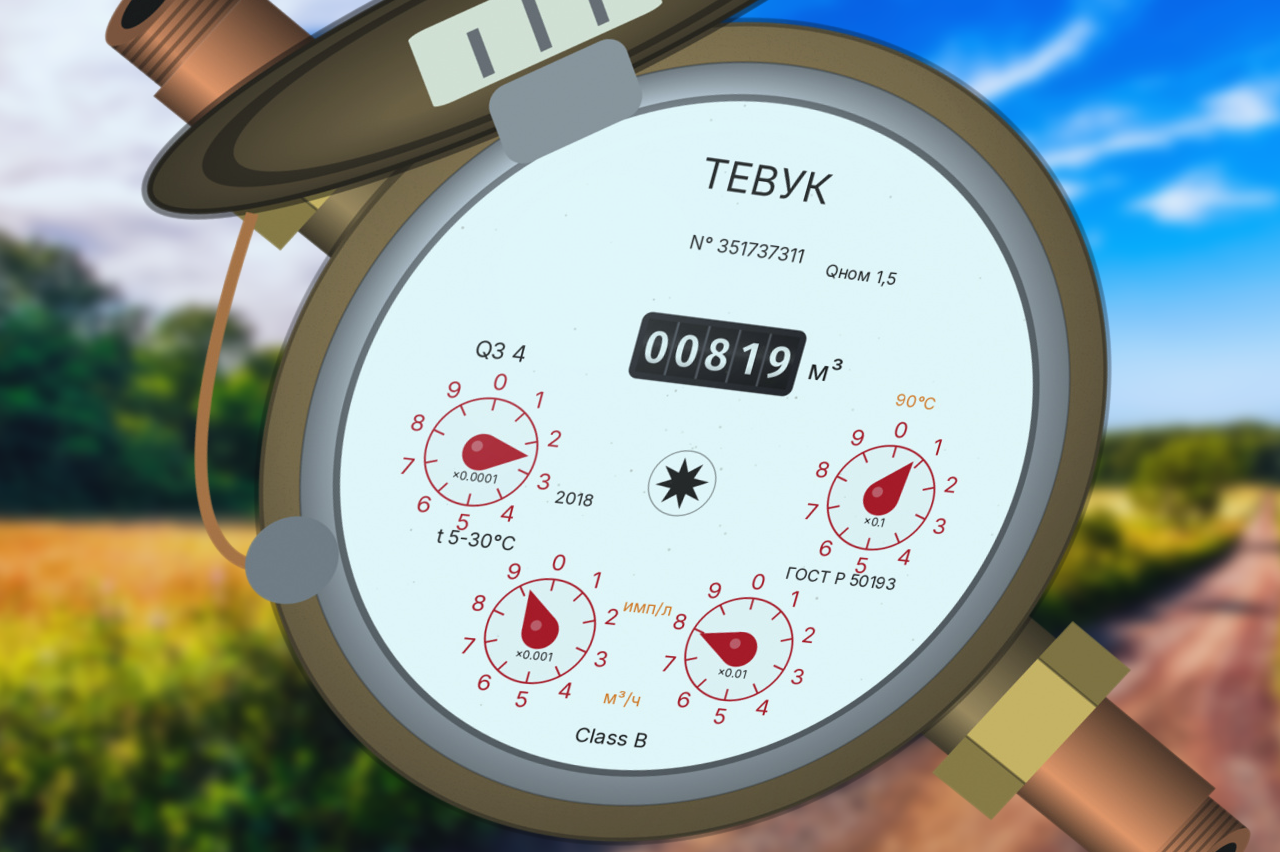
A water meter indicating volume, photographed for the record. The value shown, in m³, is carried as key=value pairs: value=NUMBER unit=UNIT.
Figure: value=819.0792 unit=m³
